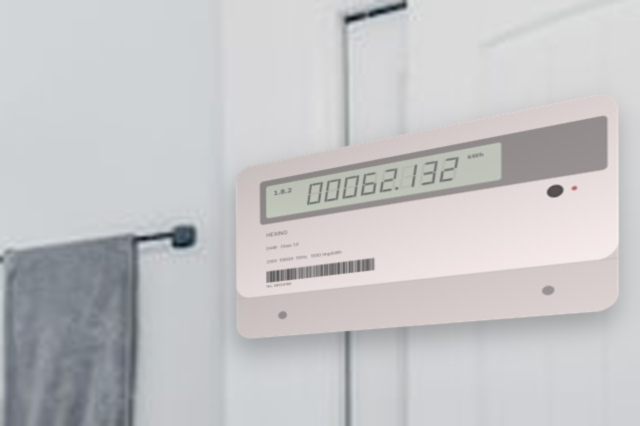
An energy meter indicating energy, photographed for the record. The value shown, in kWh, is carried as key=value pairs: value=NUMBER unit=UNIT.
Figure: value=62.132 unit=kWh
